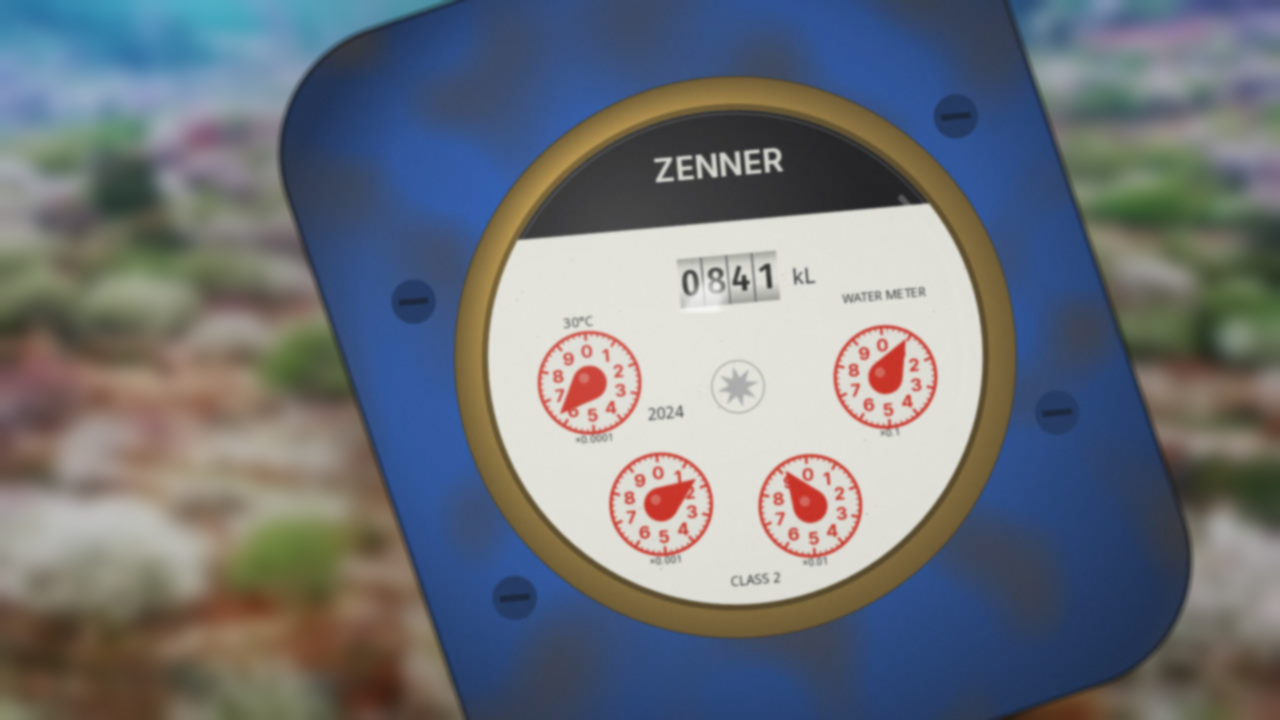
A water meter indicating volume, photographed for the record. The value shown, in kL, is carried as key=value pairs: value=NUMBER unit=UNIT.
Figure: value=841.0916 unit=kL
